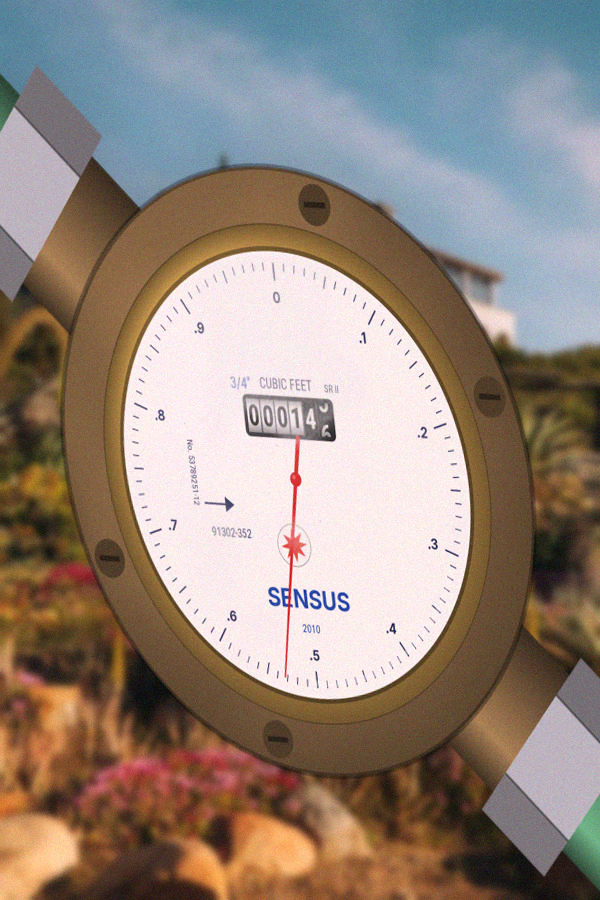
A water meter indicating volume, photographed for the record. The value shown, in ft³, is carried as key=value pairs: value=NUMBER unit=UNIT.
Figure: value=145.53 unit=ft³
